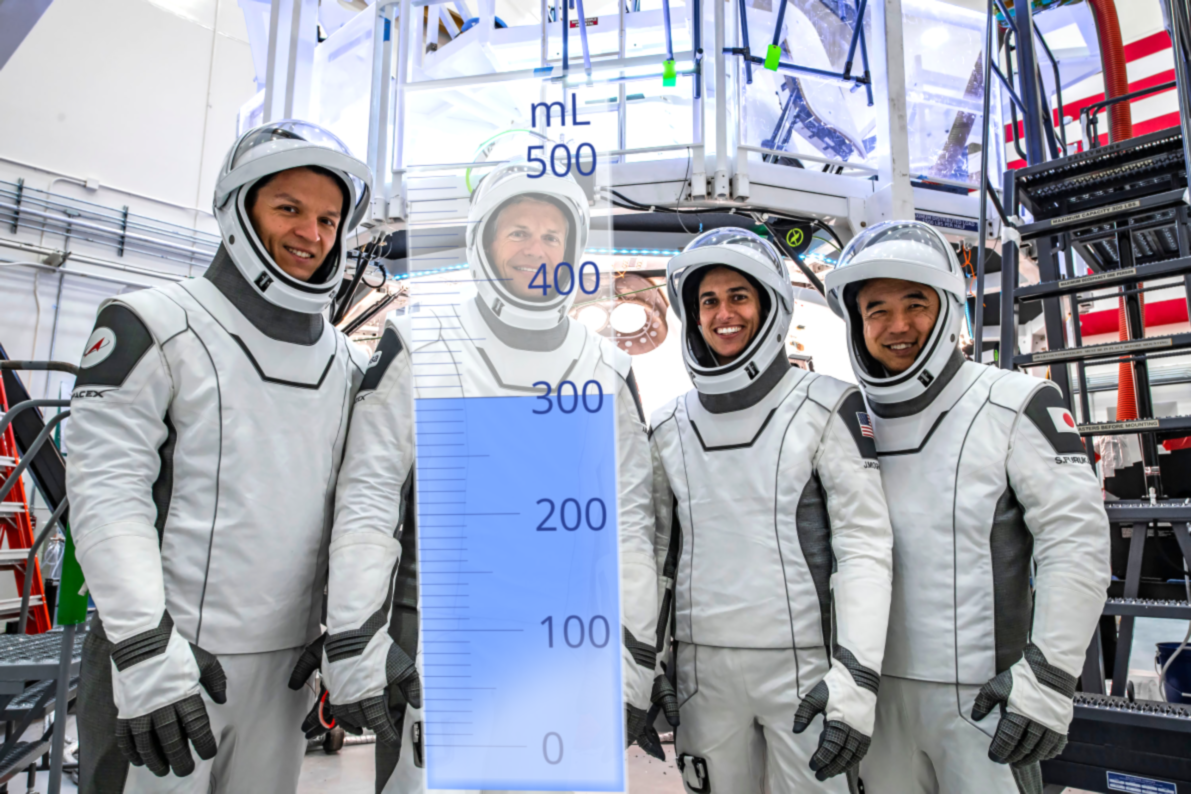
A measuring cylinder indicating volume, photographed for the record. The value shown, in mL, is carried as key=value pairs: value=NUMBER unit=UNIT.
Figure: value=300 unit=mL
